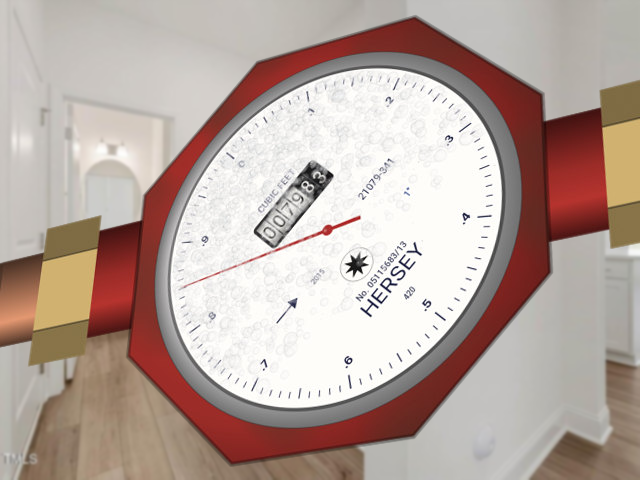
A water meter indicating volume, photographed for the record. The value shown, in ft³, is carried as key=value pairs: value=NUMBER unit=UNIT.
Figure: value=7982.85 unit=ft³
